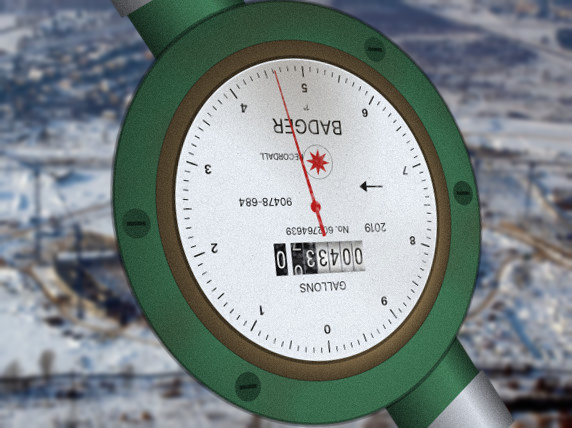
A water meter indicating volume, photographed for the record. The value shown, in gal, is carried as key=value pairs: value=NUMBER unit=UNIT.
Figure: value=43364.6 unit=gal
